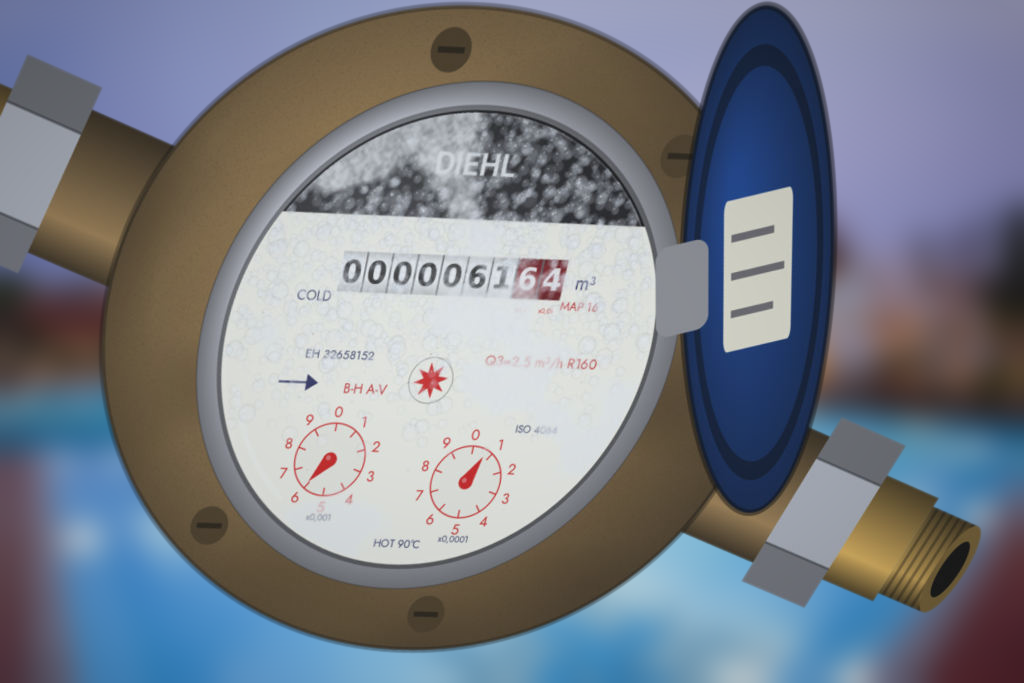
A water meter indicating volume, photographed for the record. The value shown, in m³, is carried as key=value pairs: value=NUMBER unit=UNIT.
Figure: value=61.6460 unit=m³
